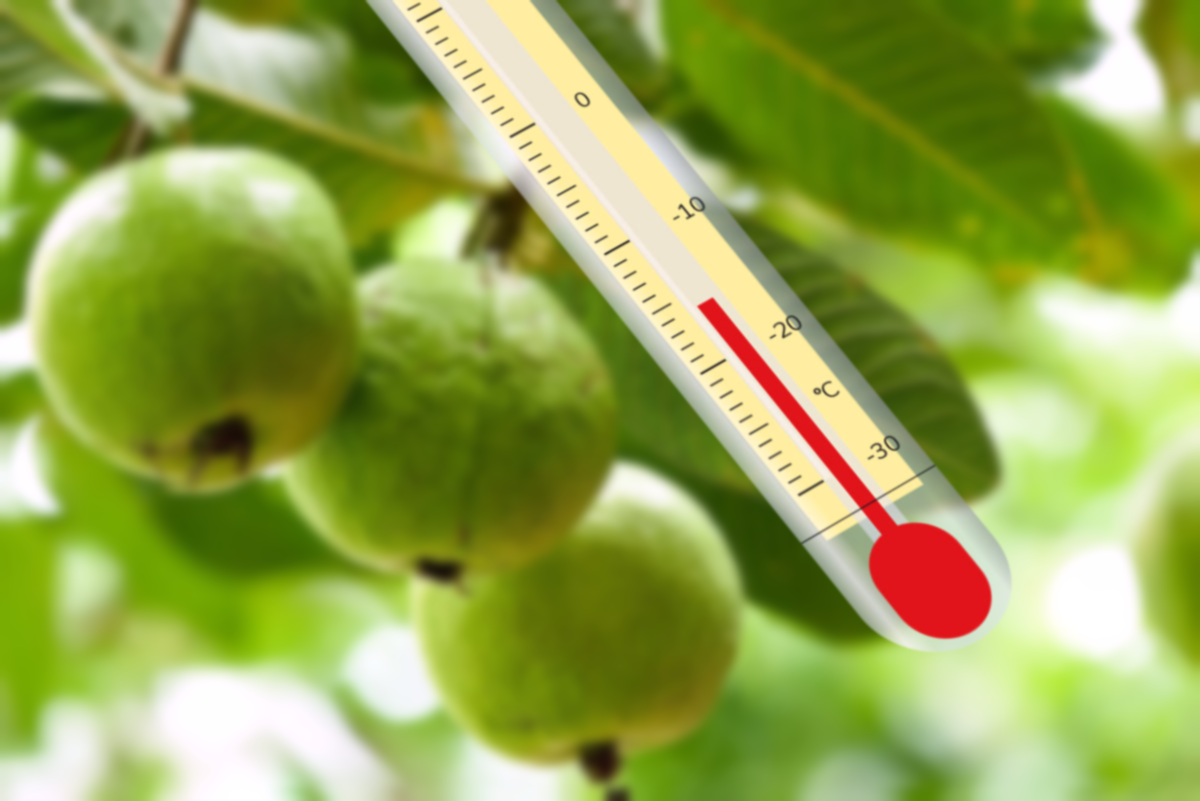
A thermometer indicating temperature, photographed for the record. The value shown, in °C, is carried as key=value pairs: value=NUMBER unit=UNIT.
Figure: value=-16 unit=°C
